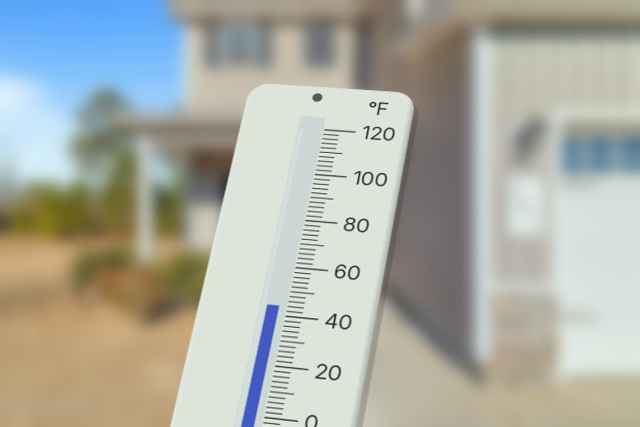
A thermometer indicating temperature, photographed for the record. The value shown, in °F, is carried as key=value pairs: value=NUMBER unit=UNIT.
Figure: value=44 unit=°F
